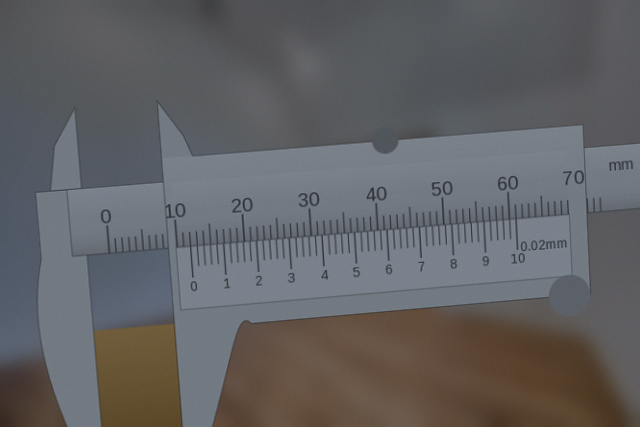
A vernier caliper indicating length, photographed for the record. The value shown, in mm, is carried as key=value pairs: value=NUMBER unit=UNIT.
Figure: value=12.0 unit=mm
